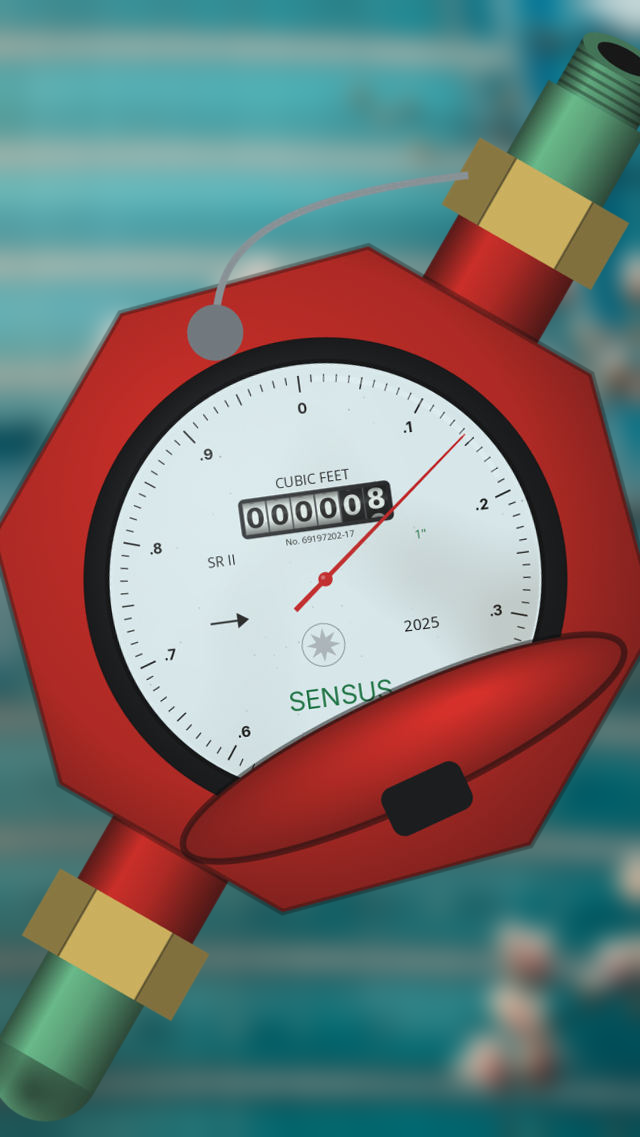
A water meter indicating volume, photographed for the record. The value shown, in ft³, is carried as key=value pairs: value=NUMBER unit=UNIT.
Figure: value=8.14 unit=ft³
